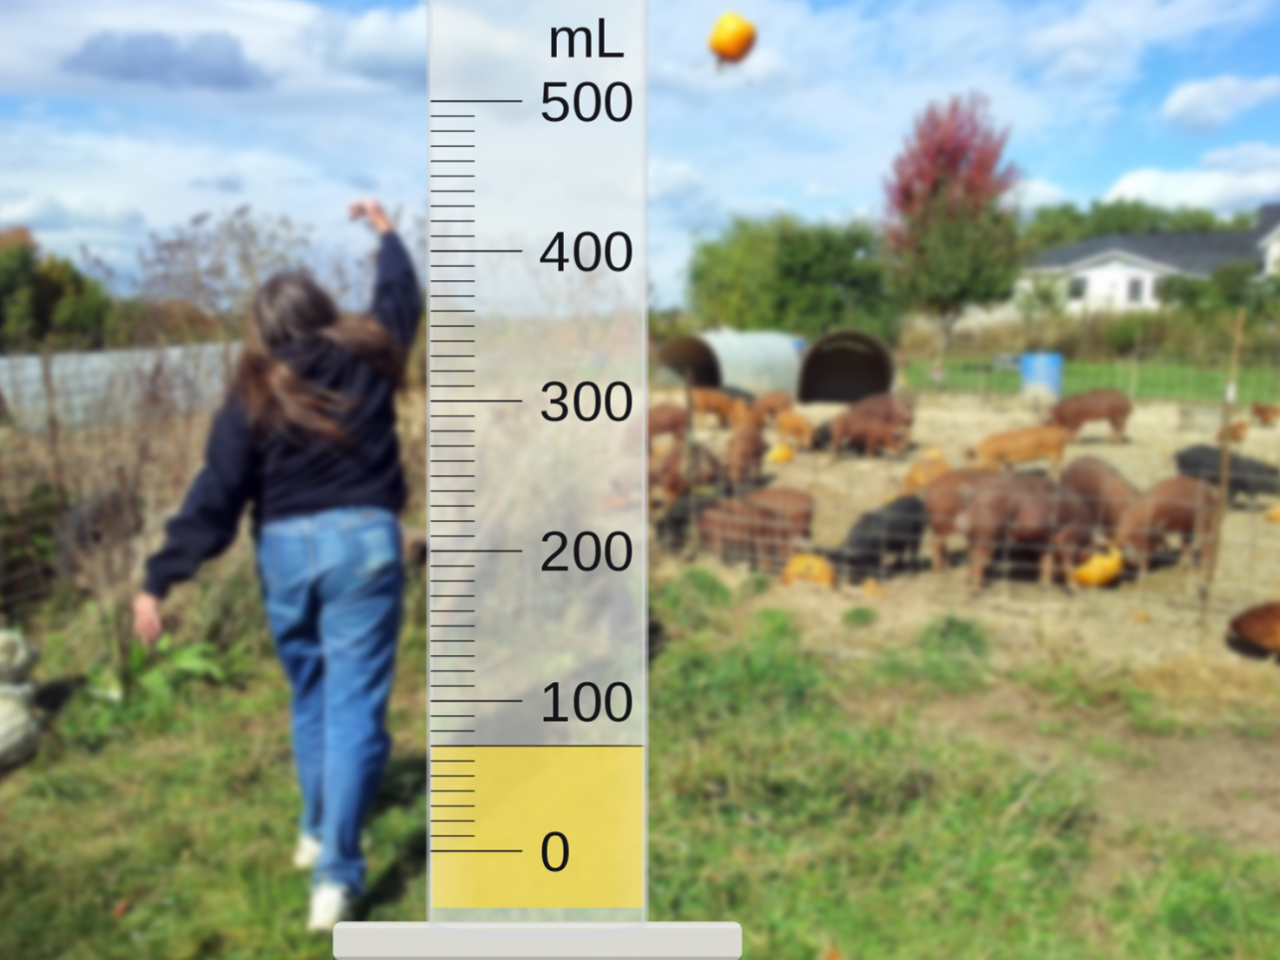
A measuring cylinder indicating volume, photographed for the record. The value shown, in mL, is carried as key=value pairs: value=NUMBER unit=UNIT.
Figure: value=70 unit=mL
